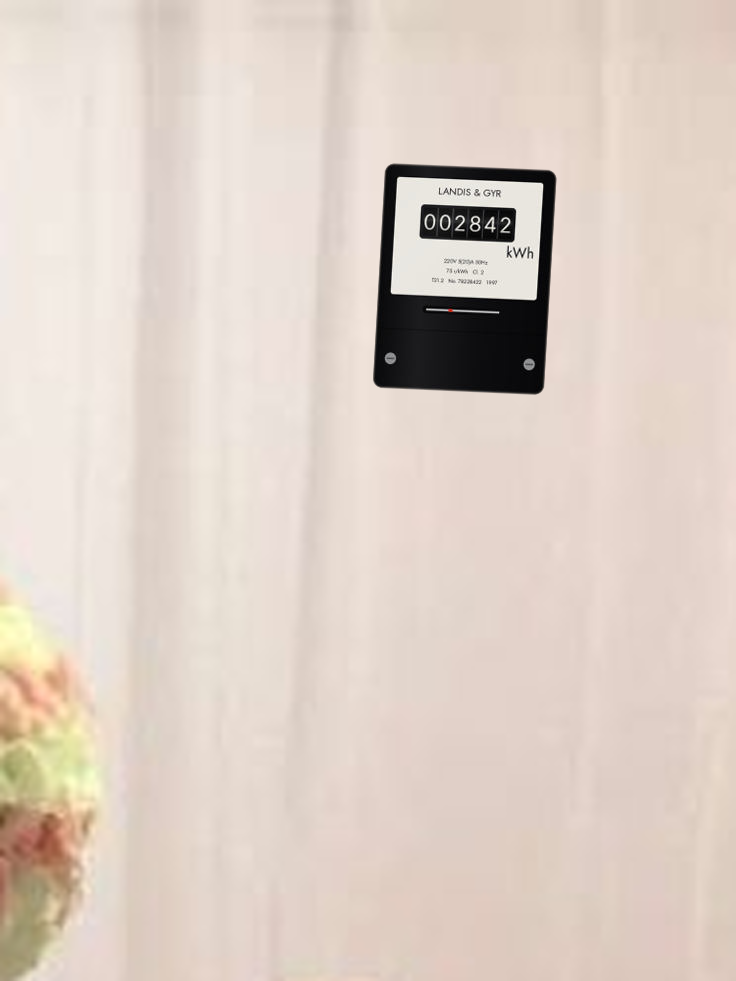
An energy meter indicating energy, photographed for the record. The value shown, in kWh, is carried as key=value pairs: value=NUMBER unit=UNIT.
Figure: value=2842 unit=kWh
